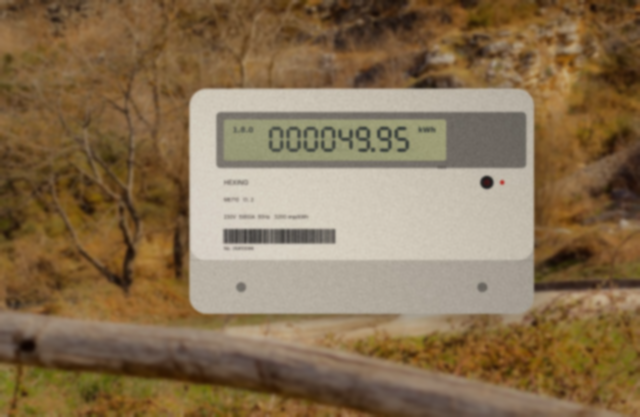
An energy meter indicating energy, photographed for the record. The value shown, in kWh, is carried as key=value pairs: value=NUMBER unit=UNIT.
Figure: value=49.95 unit=kWh
